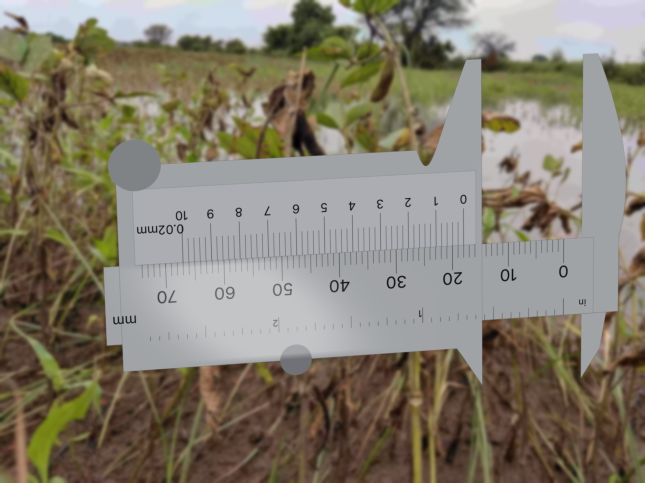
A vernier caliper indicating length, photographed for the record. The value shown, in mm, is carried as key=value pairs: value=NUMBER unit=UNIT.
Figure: value=18.0 unit=mm
